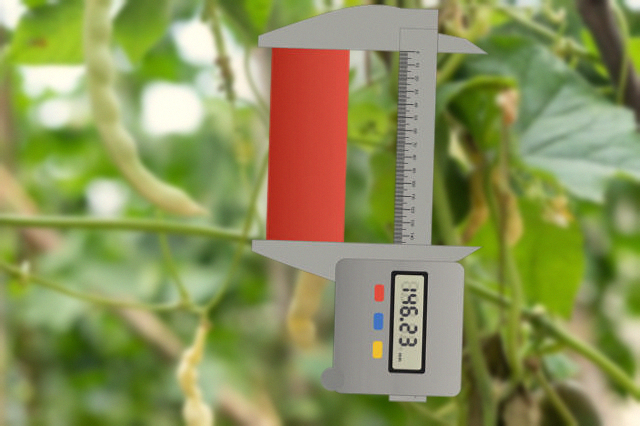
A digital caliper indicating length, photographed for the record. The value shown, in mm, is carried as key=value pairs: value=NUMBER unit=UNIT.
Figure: value=146.23 unit=mm
